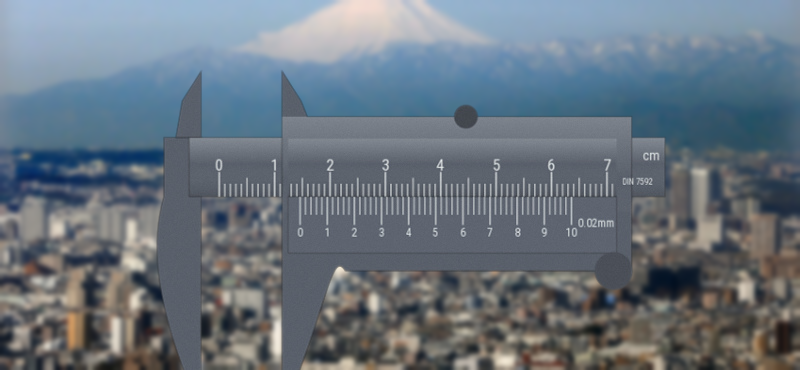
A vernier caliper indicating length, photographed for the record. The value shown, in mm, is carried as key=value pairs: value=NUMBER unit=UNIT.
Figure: value=14.6 unit=mm
